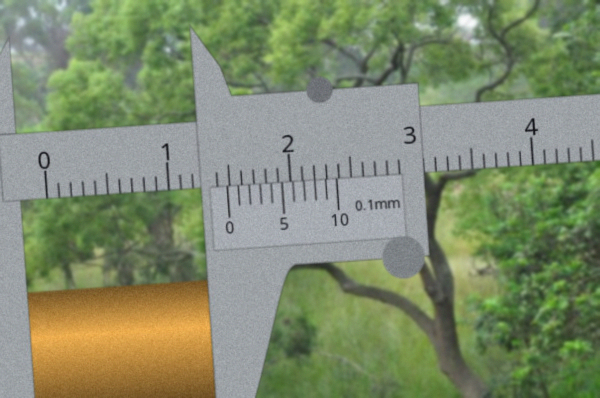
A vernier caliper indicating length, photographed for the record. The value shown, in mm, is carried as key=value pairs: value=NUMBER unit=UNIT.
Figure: value=14.8 unit=mm
